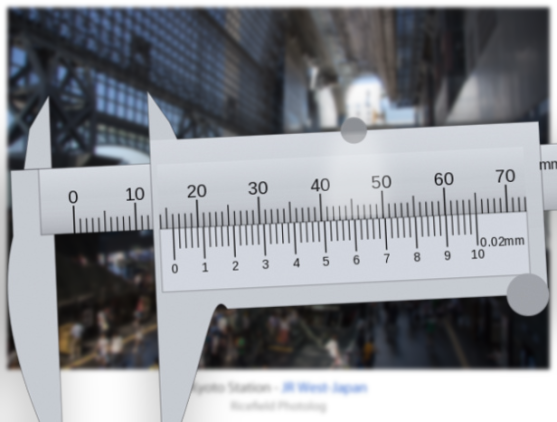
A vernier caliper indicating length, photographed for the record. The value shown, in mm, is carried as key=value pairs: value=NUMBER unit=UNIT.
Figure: value=16.0 unit=mm
